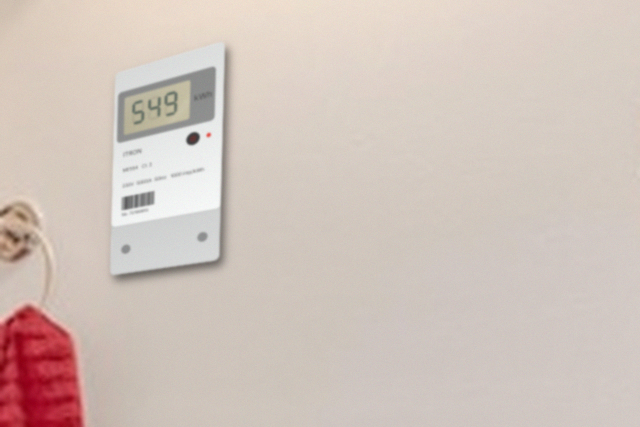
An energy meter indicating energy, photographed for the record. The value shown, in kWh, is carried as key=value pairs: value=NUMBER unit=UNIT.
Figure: value=549 unit=kWh
